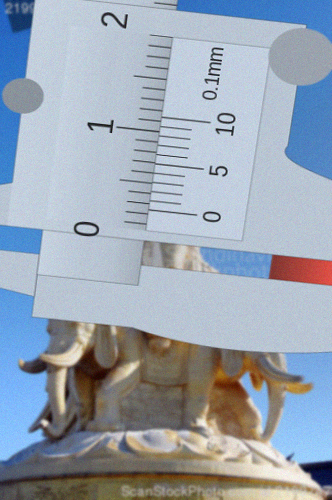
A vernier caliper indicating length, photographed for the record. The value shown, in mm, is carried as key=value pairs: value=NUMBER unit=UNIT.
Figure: value=2.4 unit=mm
